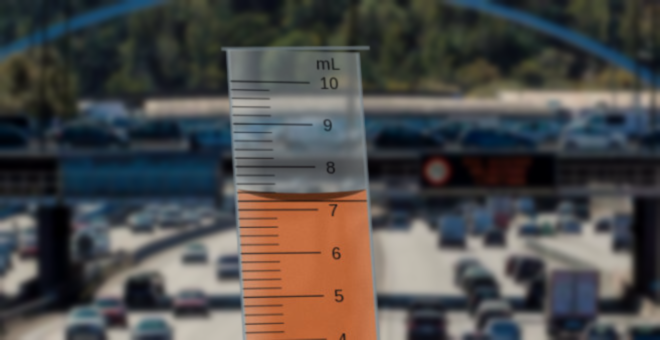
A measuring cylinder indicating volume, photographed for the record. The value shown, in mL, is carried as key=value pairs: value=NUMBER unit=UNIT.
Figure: value=7.2 unit=mL
